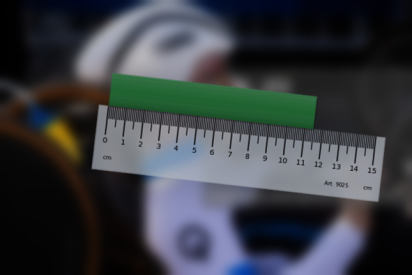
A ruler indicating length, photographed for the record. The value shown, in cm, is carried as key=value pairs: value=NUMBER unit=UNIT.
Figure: value=11.5 unit=cm
